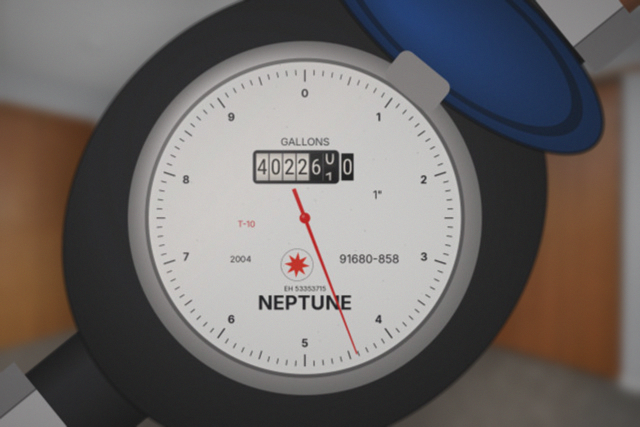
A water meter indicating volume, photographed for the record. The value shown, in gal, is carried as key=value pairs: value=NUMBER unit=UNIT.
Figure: value=4022604.4 unit=gal
